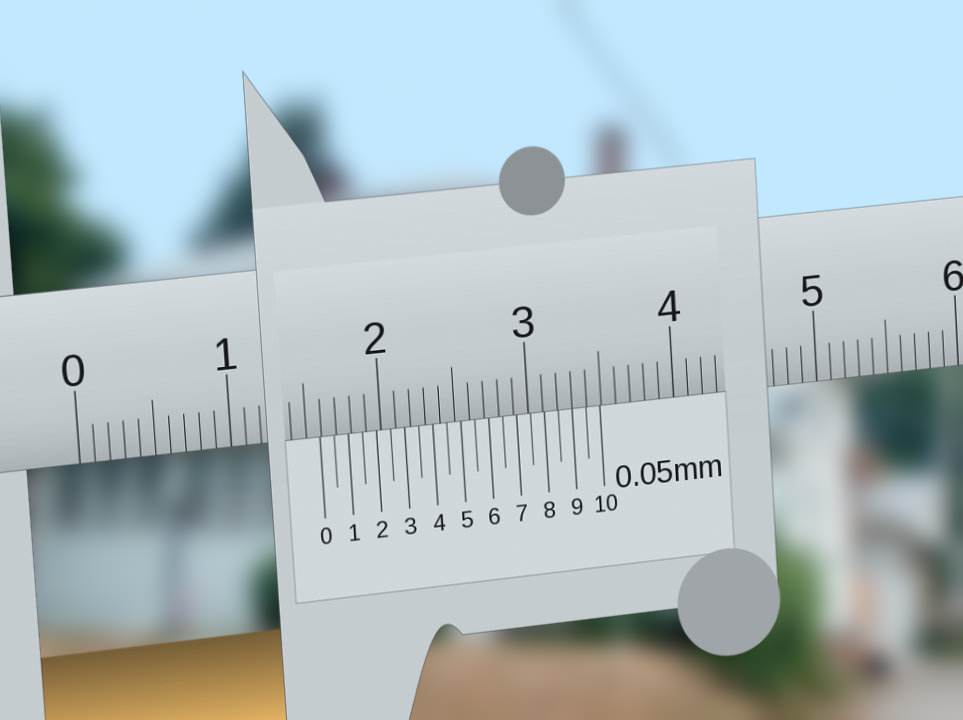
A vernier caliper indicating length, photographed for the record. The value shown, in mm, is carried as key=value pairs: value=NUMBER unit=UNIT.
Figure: value=15.9 unit=mm
